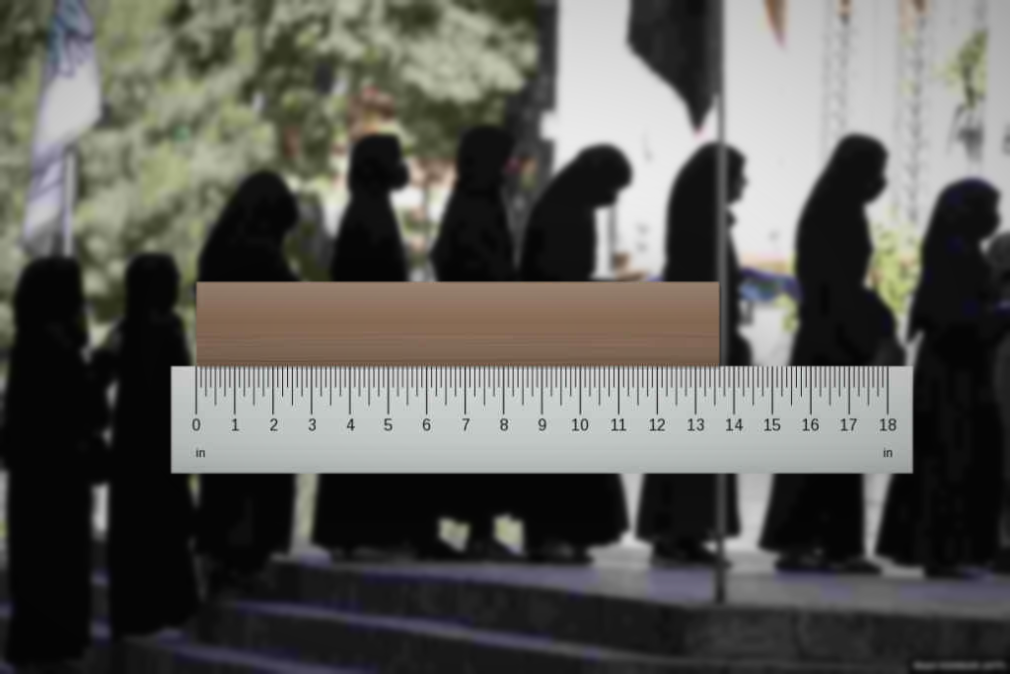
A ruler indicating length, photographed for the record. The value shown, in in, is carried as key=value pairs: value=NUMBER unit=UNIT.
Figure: value=13.625 unit=in
